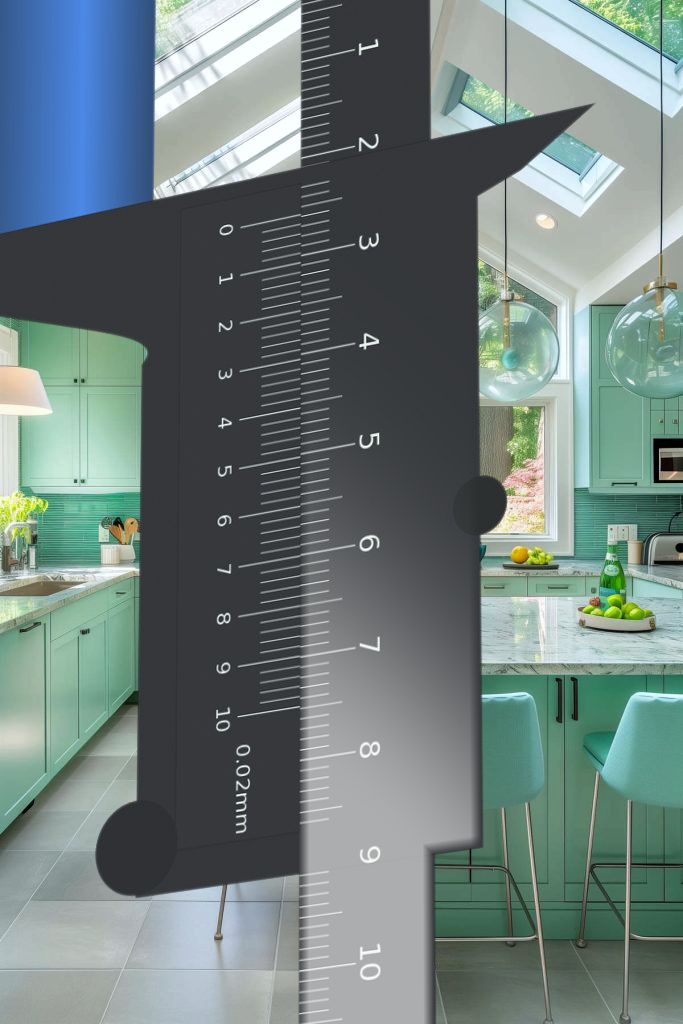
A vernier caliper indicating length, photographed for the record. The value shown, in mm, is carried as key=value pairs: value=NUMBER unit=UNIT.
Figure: value=25.8 unit=mm
